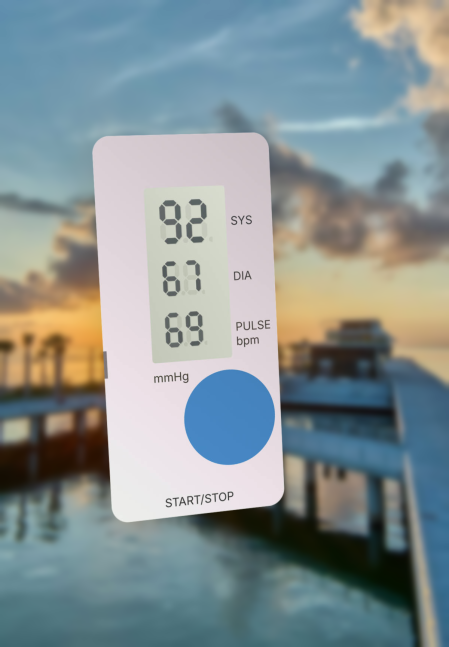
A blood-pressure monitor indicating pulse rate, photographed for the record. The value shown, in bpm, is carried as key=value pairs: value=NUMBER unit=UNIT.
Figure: value=69 unit=bpm
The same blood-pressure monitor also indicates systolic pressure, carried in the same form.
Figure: value=92 unit=mmHg
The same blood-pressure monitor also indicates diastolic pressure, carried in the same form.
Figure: value=67 unit=mmHg
